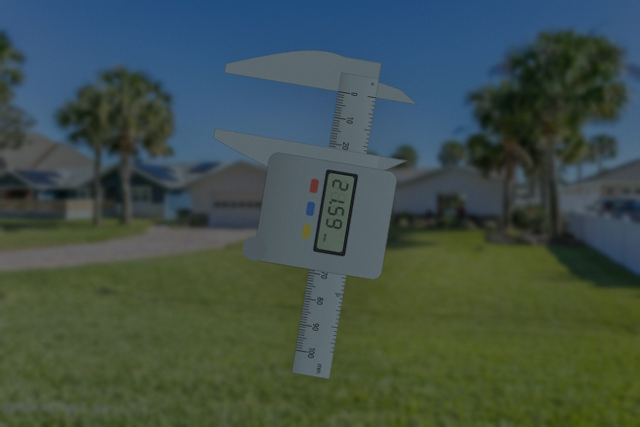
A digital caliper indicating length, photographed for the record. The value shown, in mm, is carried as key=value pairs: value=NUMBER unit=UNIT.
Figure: value=21.59 unit=mm
